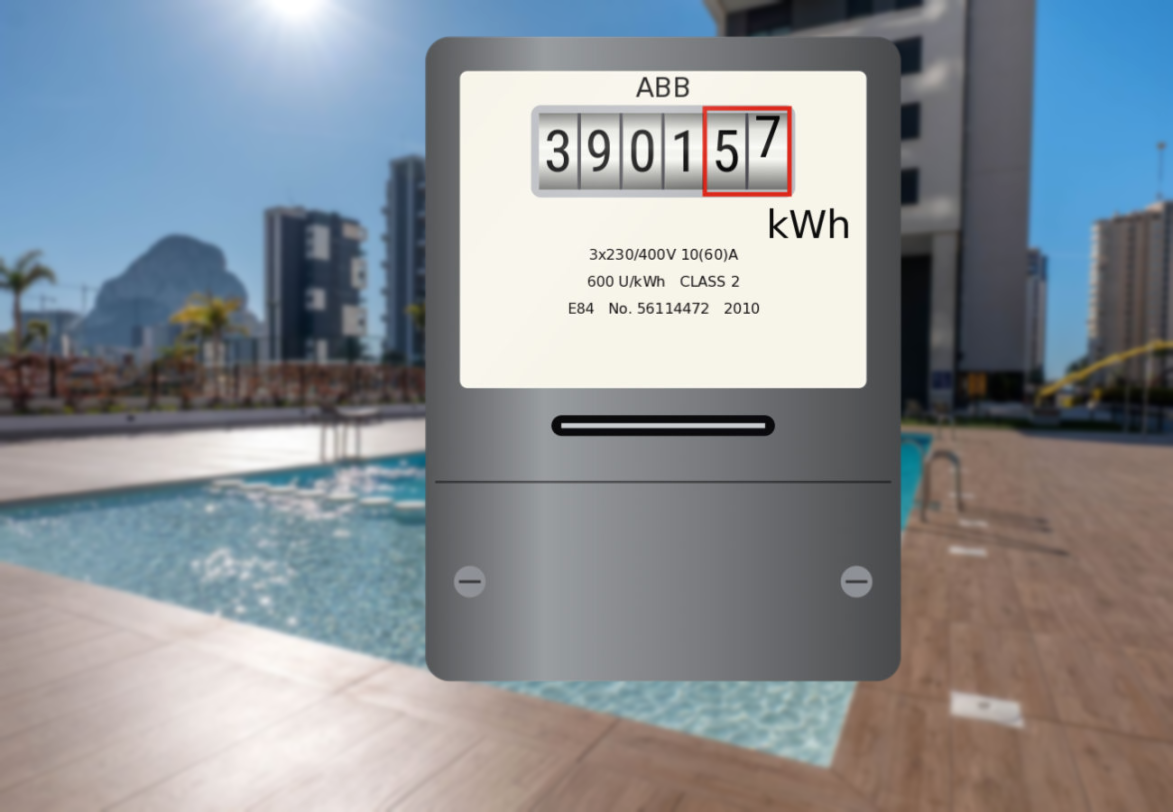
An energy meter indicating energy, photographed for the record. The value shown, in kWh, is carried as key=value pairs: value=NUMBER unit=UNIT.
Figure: value=3901.57 unit=kWh
